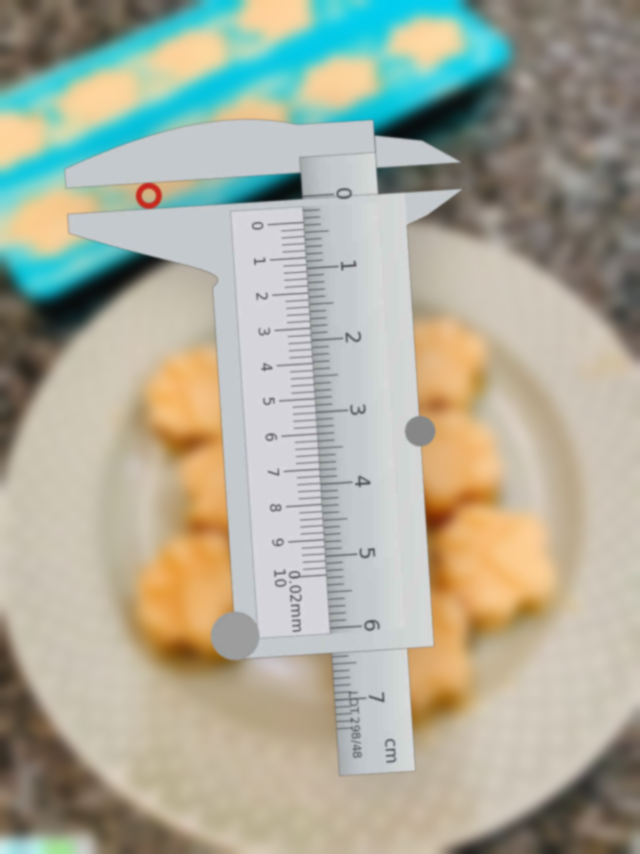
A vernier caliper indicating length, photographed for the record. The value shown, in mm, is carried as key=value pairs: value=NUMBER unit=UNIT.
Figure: value=3.6 unit=mm
